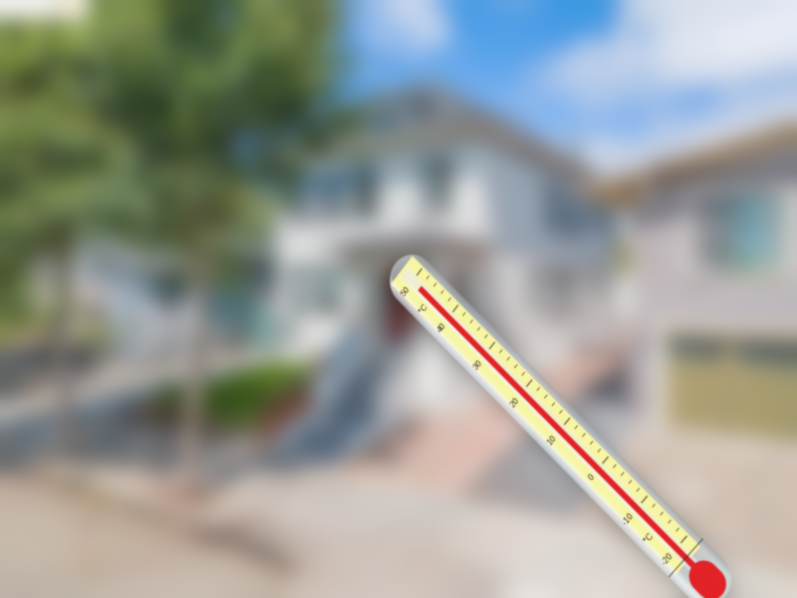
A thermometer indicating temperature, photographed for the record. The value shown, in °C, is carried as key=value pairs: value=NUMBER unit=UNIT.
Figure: value=48 unit=°C
